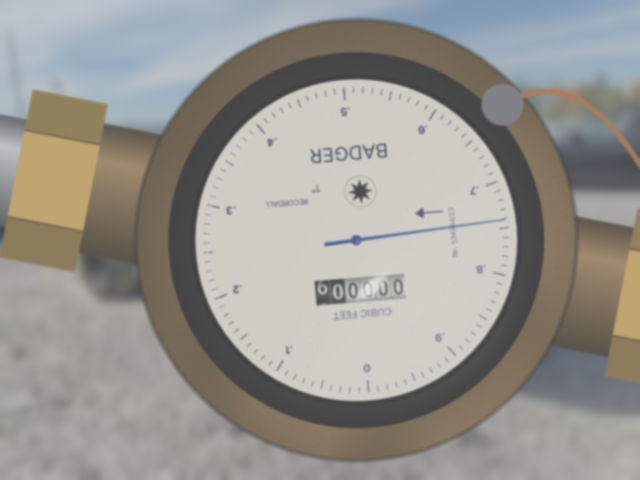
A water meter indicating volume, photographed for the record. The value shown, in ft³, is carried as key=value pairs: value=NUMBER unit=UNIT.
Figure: value=8.74 unit=ft³
